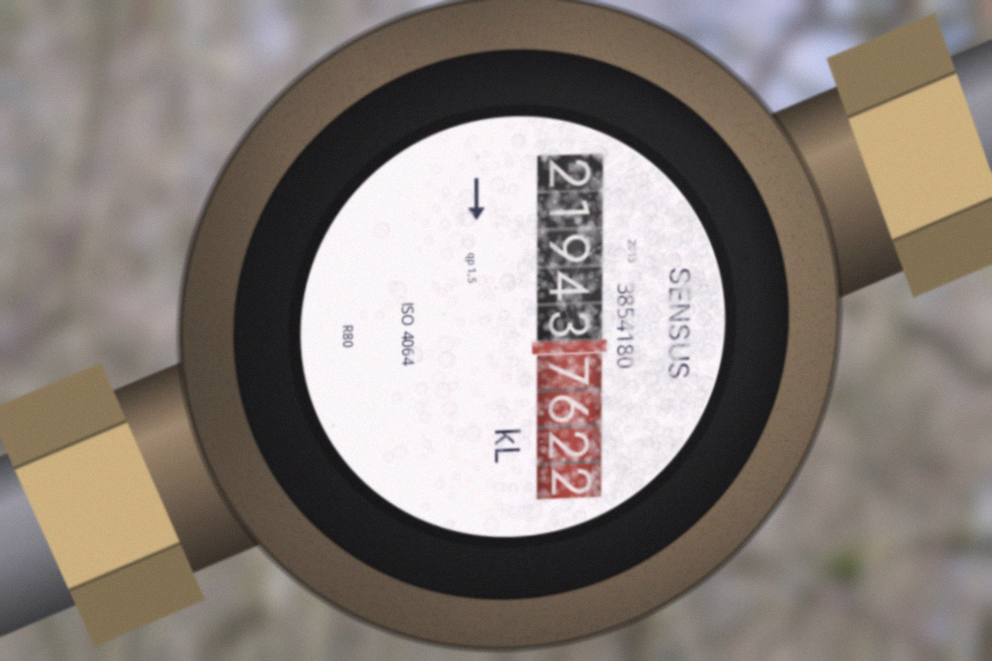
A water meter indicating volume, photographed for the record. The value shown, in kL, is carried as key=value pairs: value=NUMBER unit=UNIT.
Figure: value=21943.7622 unit=kL
